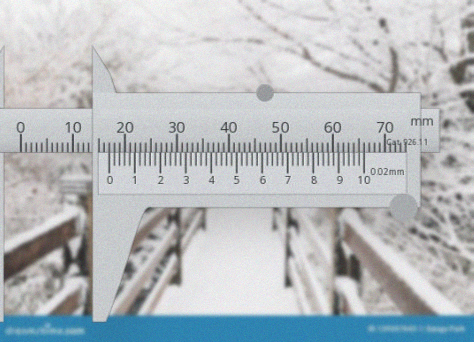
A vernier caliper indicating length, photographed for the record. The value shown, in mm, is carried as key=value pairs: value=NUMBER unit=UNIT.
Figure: value=17.0 unit=mm
